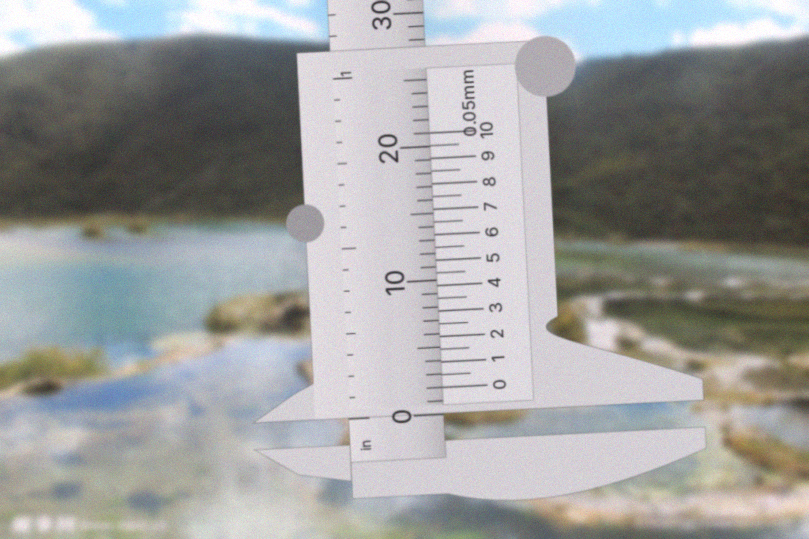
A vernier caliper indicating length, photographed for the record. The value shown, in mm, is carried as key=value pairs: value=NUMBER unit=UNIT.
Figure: value=2.0 unit=mm
